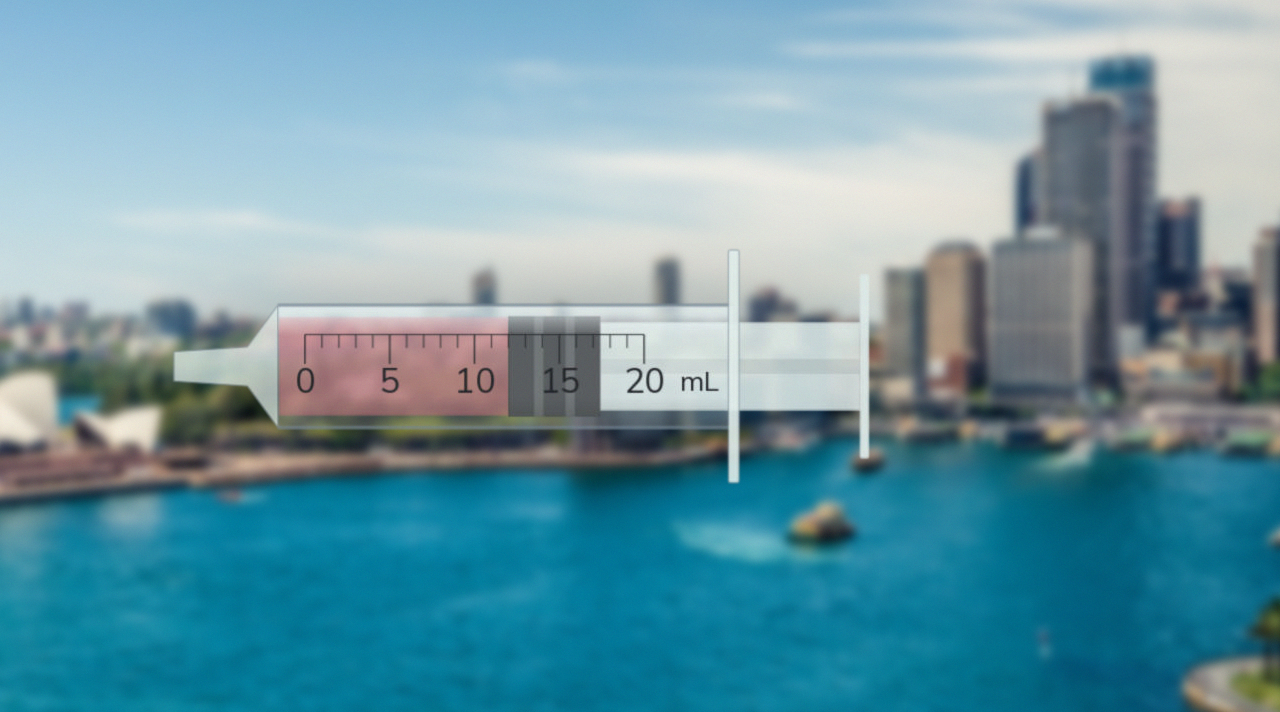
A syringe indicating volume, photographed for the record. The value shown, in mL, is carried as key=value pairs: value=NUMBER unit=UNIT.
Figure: value=12 unit=mL
